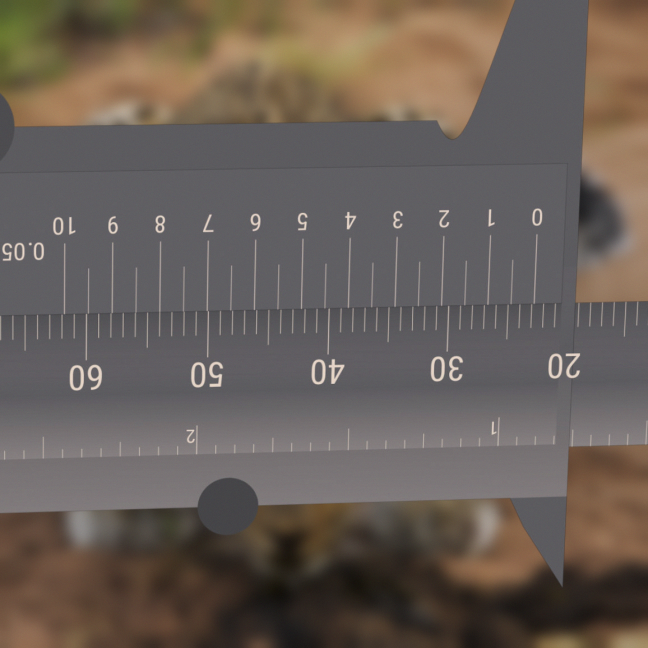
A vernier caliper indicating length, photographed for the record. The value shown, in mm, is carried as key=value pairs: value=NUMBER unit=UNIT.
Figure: value=22.8 unit=mm
